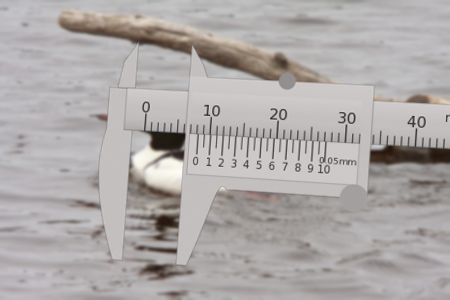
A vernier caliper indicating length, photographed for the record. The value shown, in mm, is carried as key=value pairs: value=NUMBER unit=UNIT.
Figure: value=8.2 unit=mm
